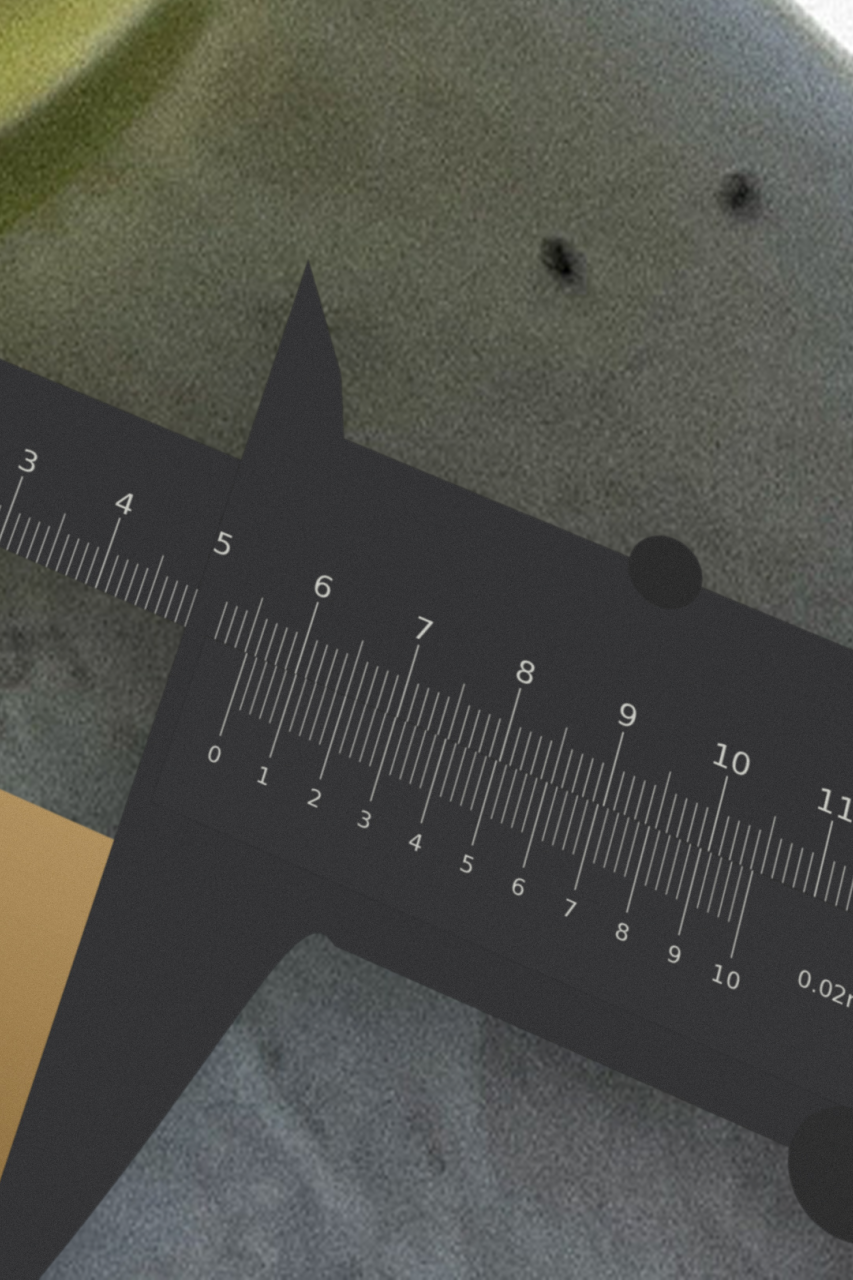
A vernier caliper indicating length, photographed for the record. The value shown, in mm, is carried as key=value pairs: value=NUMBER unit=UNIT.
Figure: value=55.2 unit=mm
